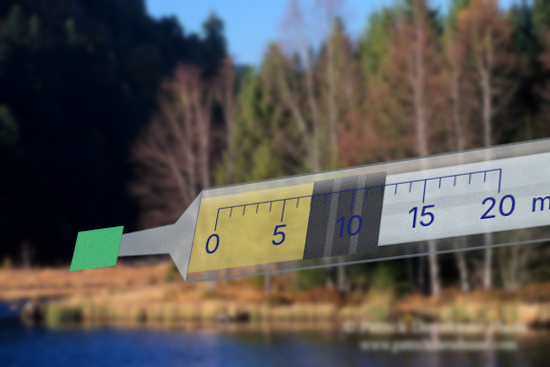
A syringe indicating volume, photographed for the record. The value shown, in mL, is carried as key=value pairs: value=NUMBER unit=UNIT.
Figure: value=7 unit=mL
